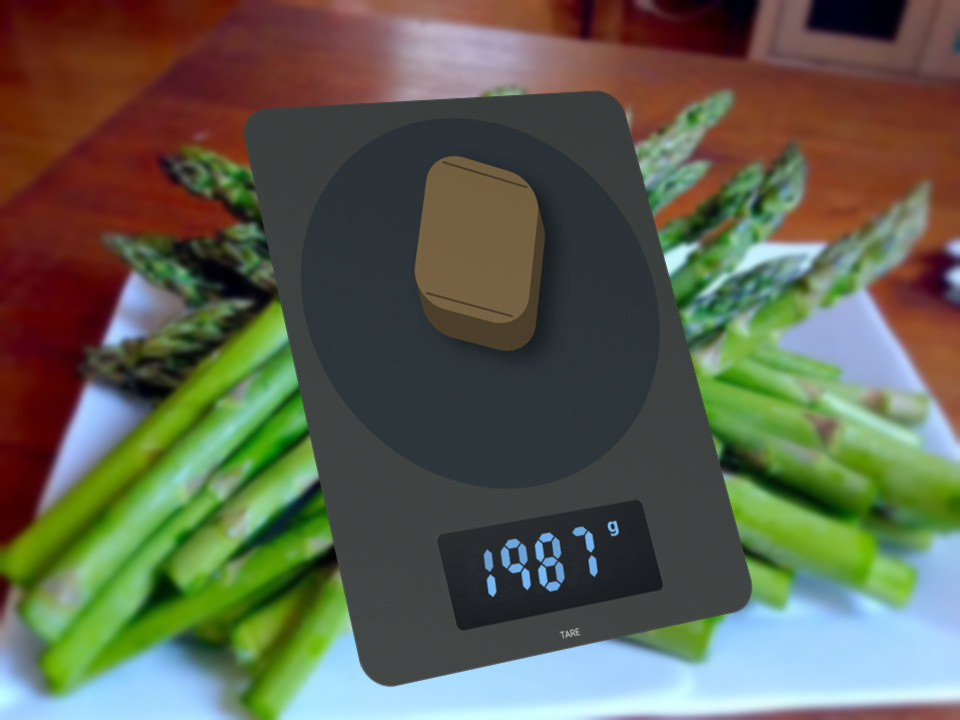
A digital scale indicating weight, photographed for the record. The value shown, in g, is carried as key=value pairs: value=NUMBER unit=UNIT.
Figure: value=1987 unit=g
